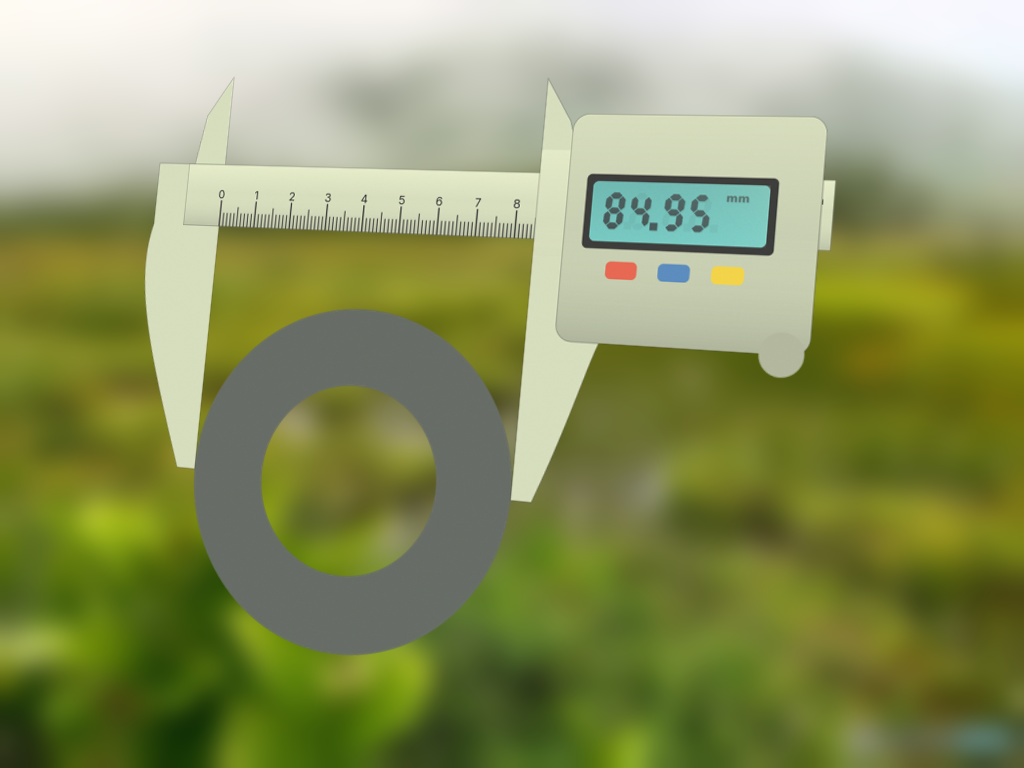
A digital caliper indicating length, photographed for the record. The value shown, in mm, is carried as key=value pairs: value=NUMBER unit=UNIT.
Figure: value=84.95 unit=mm
